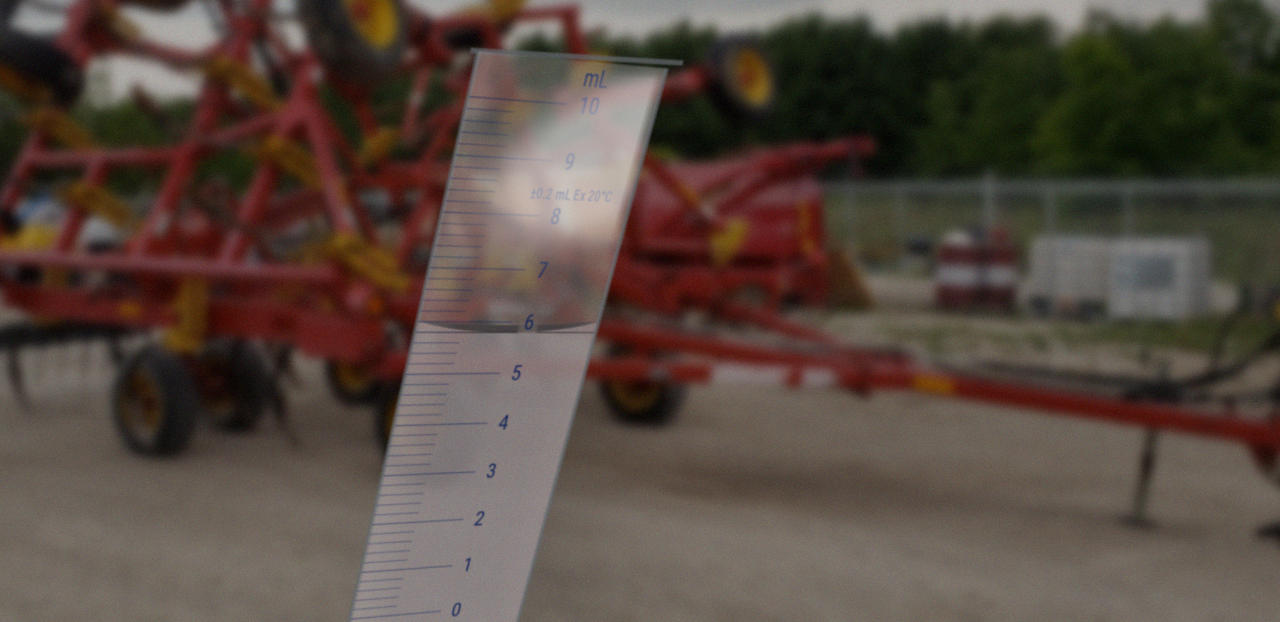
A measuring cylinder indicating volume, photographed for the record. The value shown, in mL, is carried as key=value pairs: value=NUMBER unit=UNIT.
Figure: value=5.8 unit=mL
